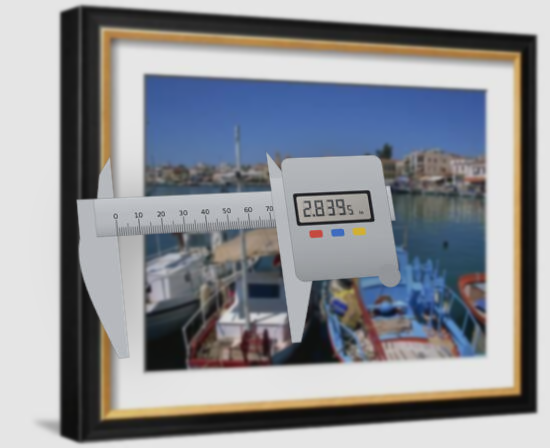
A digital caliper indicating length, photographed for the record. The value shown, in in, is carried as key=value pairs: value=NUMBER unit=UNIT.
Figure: value=2.8395 unit=in
